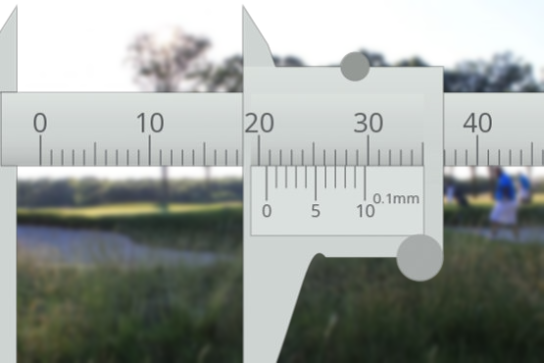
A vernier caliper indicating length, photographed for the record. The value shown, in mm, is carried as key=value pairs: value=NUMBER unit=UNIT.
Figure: value=20.7 unit=mm
